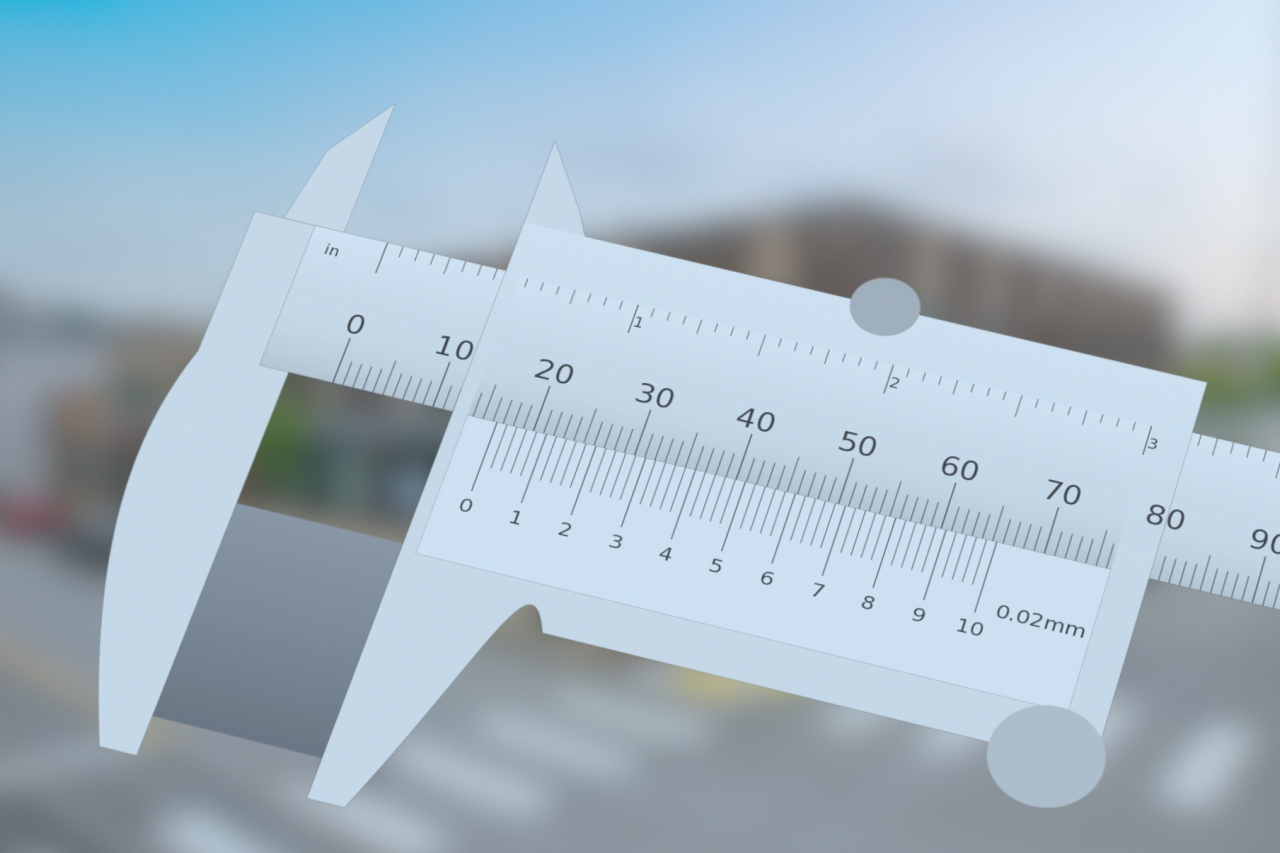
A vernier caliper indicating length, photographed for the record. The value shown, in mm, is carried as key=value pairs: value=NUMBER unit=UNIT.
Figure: value=16.4 unit=mm
